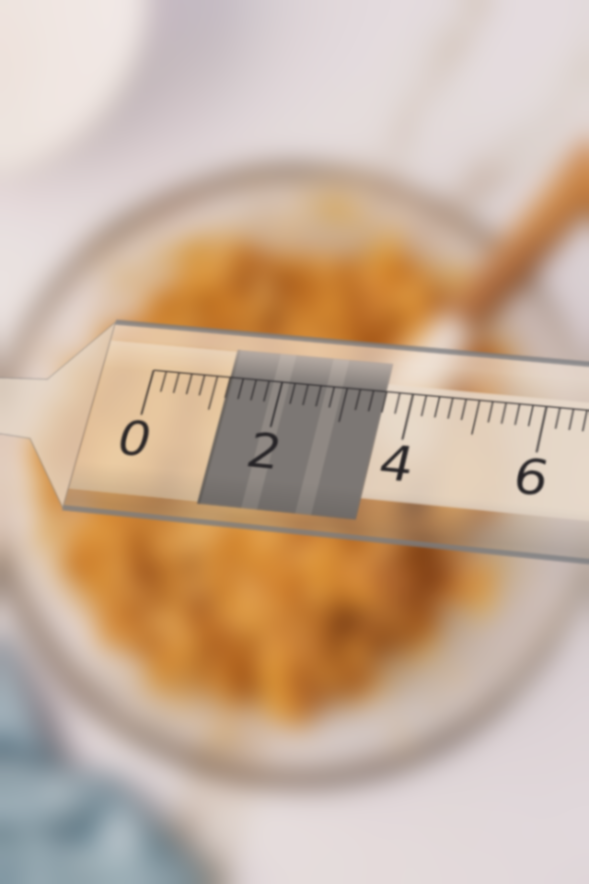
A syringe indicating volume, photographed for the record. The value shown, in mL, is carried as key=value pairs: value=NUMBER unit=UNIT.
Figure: value=1.2 unit=mL
